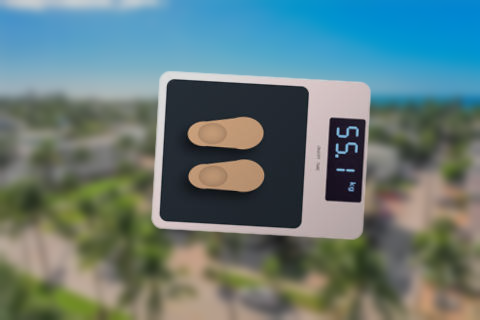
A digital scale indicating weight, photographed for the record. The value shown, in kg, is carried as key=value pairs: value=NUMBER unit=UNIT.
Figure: value=55.1 unit=kg
